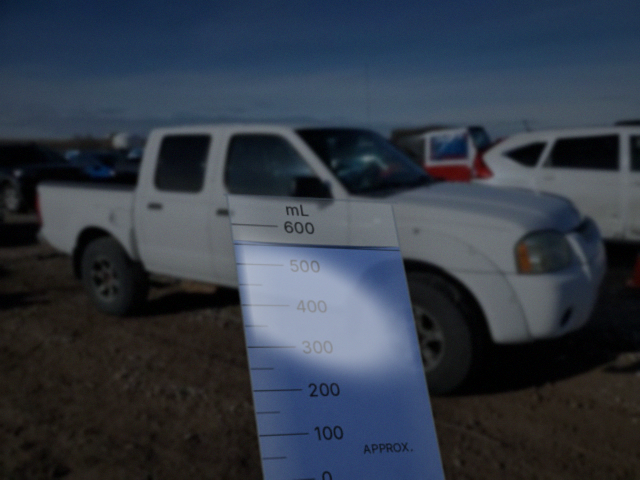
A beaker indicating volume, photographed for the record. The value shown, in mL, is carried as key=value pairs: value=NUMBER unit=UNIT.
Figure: value=550 unit=mL
